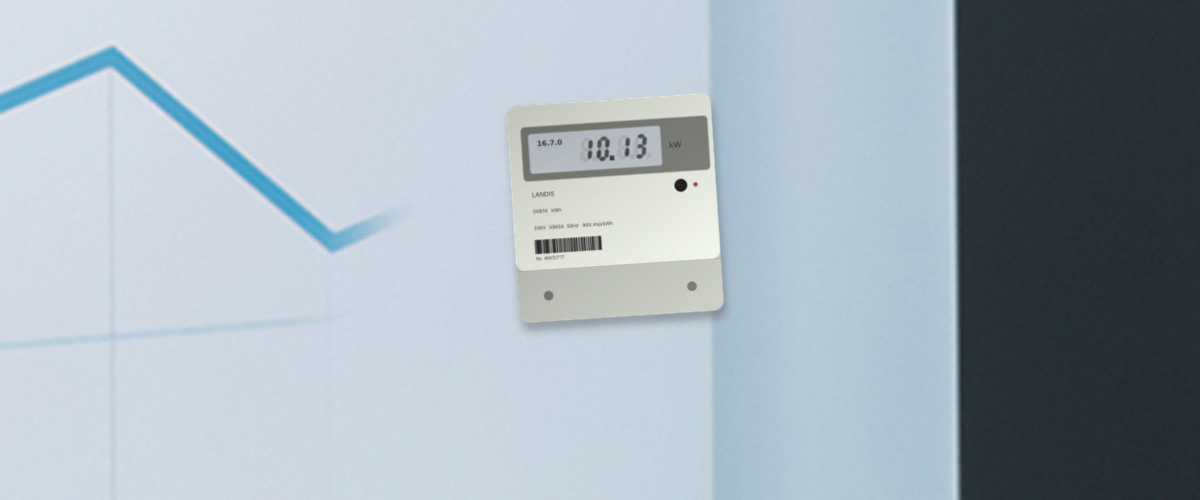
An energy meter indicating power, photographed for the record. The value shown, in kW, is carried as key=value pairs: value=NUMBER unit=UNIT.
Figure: value=10.13 unit=kW
